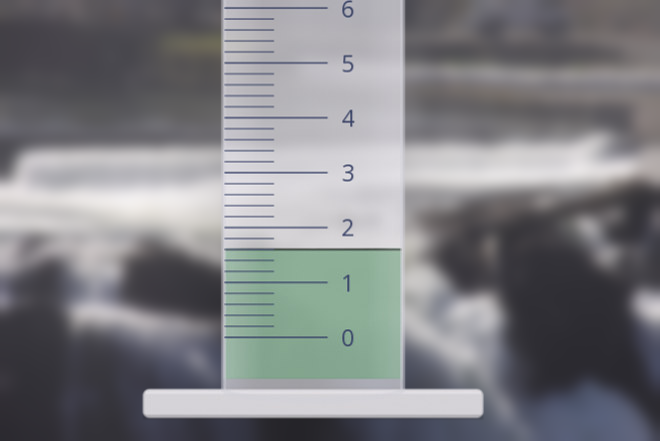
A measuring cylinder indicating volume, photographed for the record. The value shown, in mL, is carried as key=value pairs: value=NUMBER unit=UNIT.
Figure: value=1.6 unit=mL
